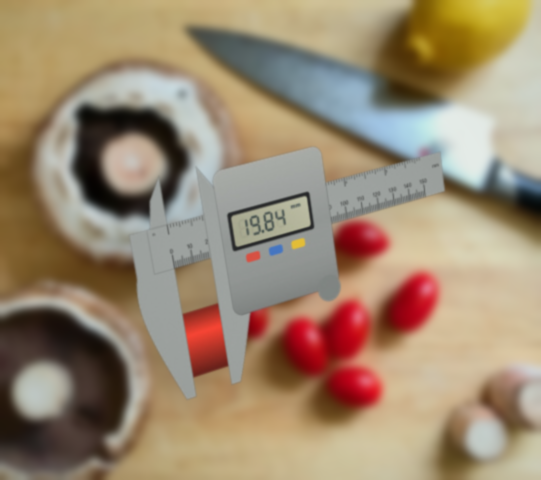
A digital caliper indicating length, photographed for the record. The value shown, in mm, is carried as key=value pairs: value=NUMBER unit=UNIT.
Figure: value=19.84 unit=mm
